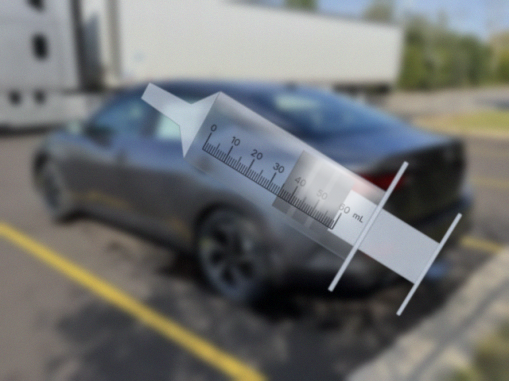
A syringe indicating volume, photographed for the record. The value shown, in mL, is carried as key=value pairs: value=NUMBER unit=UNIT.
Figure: value=35 unit=mL
